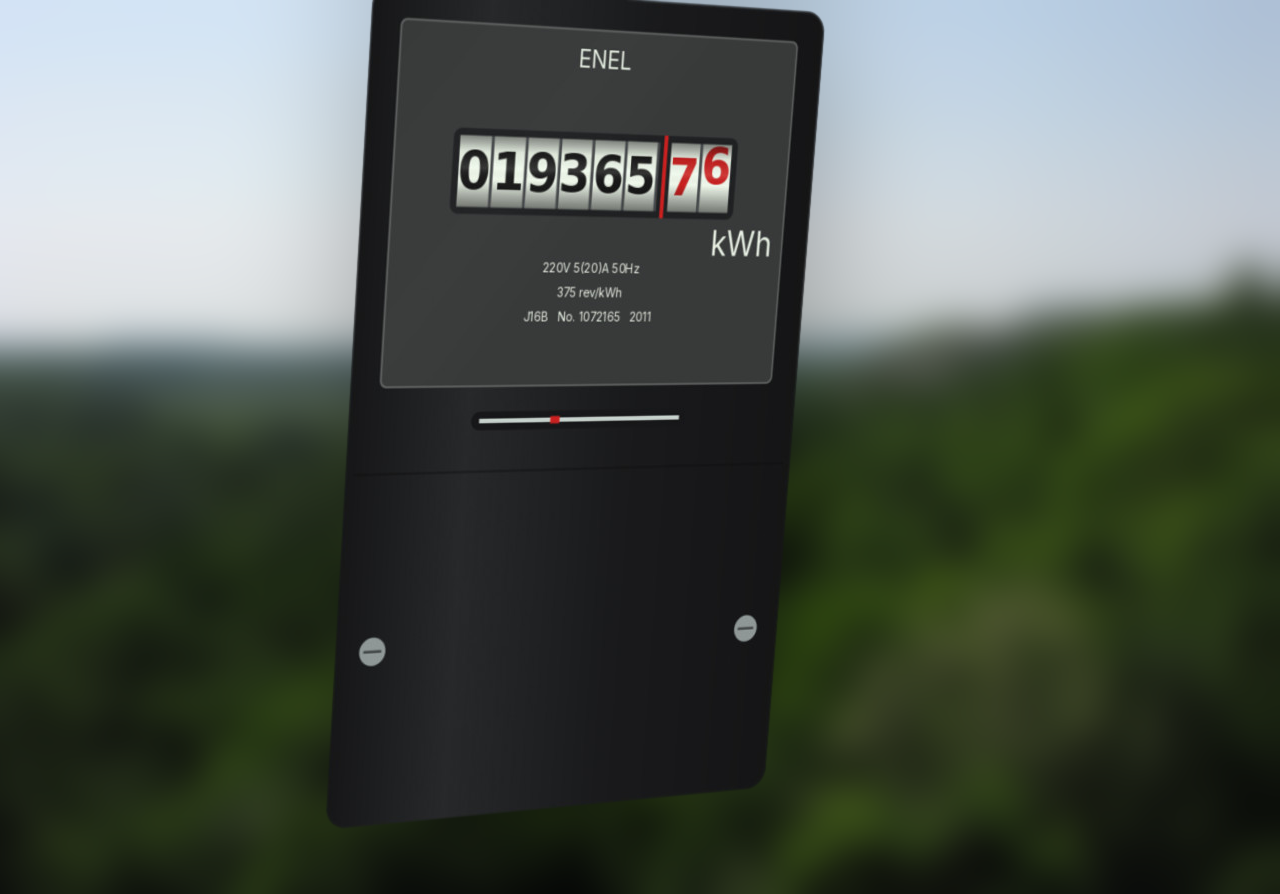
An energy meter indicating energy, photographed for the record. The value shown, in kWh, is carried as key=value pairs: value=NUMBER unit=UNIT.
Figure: value=19365.76 unit=kWh
